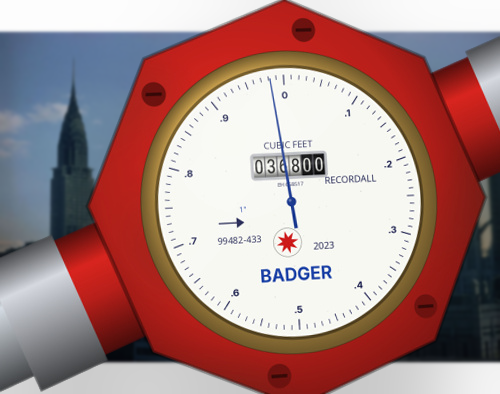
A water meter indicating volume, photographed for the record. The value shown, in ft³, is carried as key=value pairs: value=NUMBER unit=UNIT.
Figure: value=36799.98 unit=ft³
